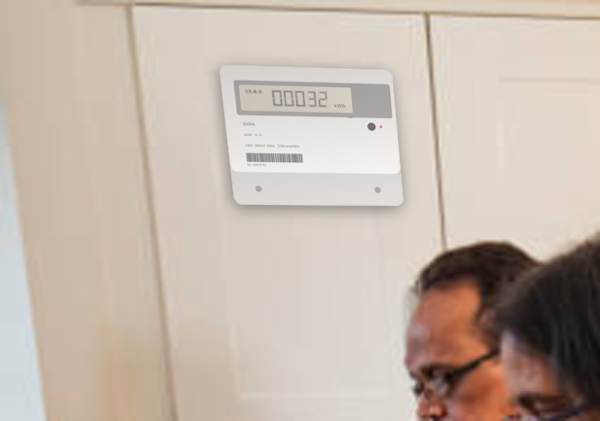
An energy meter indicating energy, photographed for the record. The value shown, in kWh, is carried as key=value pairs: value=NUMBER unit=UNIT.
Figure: value=32 unit=kWh
